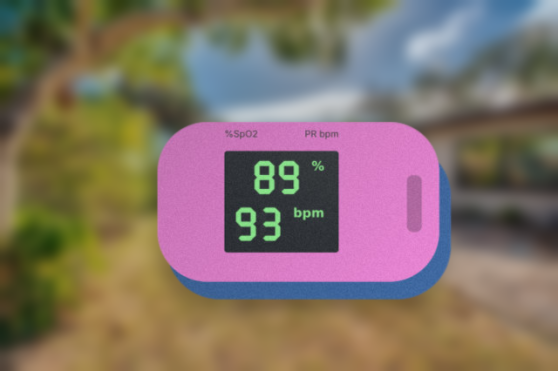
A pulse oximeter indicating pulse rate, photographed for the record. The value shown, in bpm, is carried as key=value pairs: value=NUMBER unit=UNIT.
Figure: value=93 unit=bpm
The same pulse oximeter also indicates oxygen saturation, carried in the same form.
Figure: value=89 unit=%
